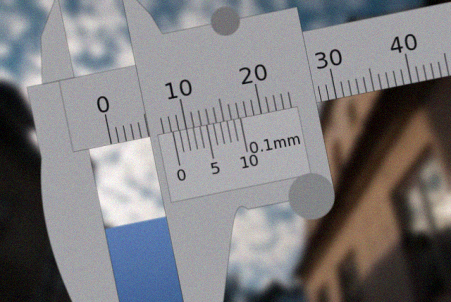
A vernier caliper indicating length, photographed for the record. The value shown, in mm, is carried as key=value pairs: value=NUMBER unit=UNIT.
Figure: value=8.2 unit=mm
